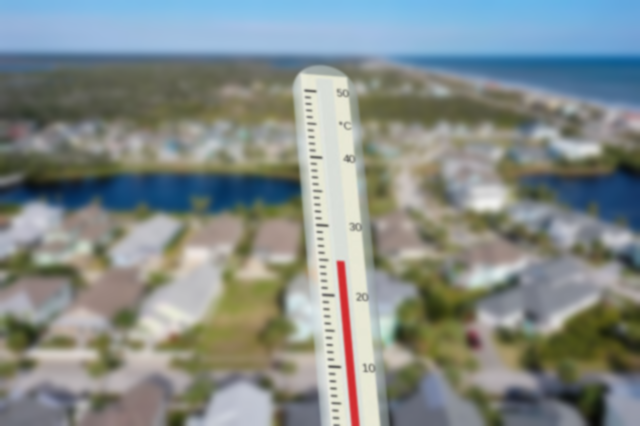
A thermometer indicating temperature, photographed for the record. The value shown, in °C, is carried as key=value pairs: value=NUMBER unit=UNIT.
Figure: value=25 unit=°C
